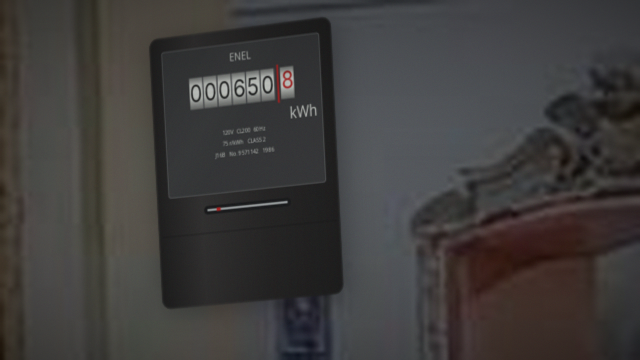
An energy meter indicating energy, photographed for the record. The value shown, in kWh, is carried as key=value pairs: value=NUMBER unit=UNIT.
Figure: value=650.8 unit=kWh
